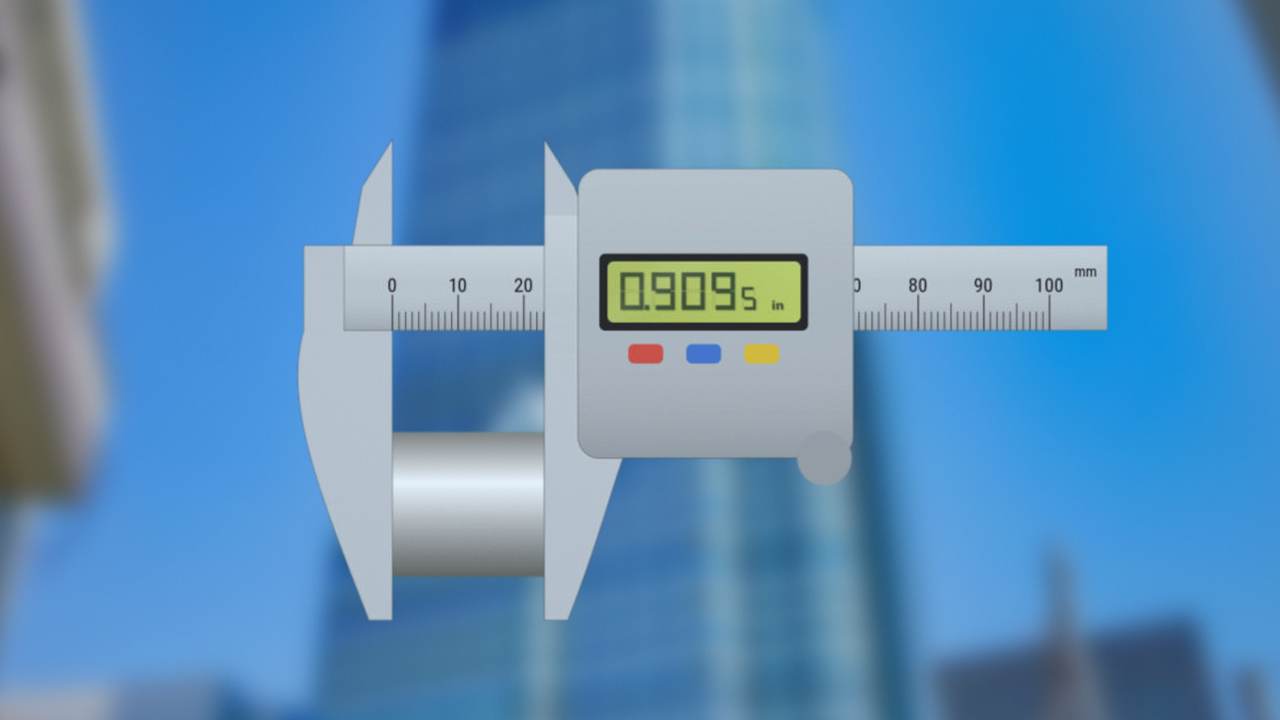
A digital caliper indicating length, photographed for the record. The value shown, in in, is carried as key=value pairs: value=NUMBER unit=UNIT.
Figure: value=0.9095 unit=in
